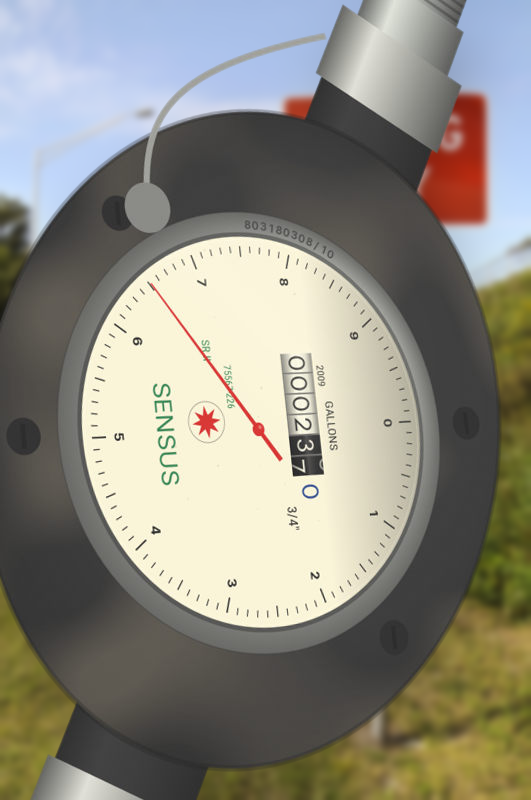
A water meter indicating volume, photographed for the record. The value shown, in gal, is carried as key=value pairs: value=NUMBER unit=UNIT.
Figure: value=2366.5 unit=gal
